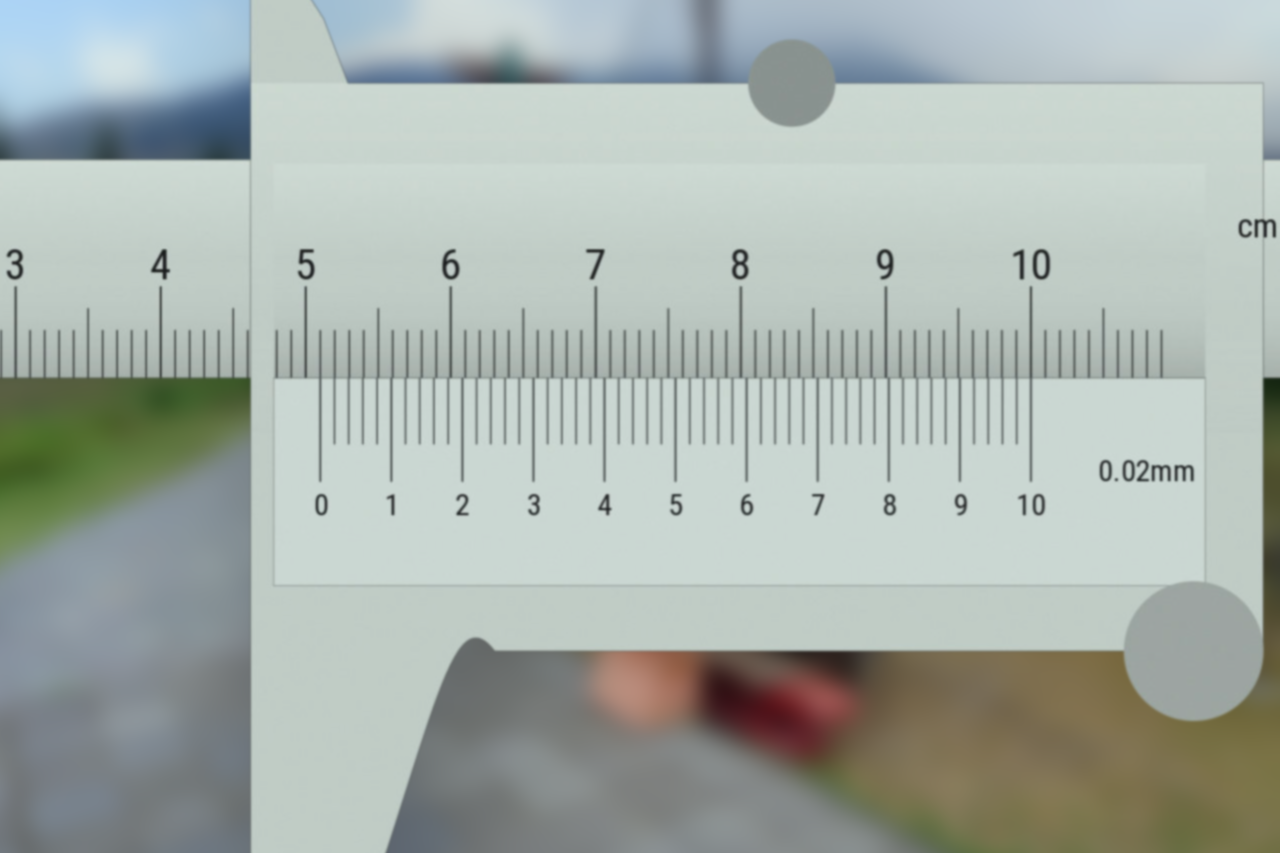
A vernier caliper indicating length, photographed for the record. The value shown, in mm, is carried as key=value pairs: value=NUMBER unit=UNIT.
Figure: value=51.0 unit=mm
